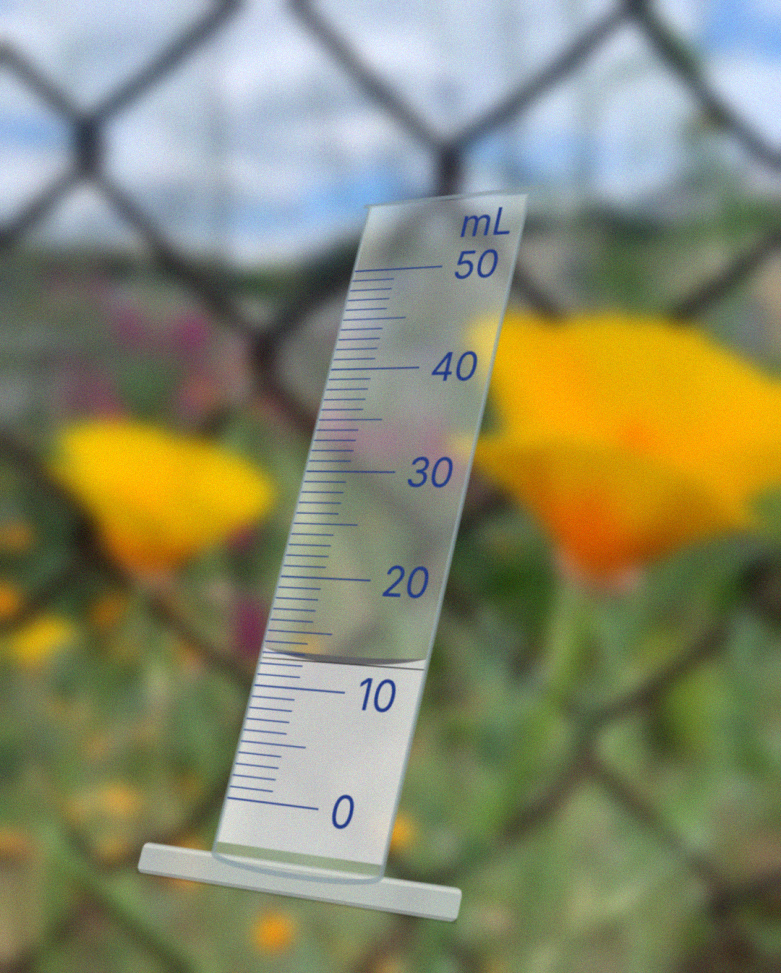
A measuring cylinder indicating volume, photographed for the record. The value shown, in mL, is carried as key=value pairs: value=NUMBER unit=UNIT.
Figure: value=12.5 unit=mL
